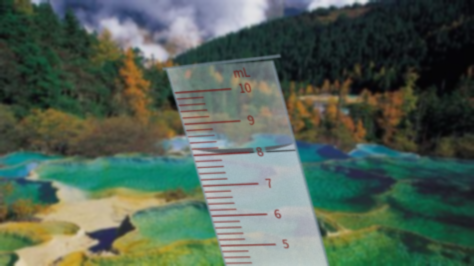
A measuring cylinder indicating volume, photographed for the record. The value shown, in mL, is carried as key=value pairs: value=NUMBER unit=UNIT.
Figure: value=8 unit=mL
